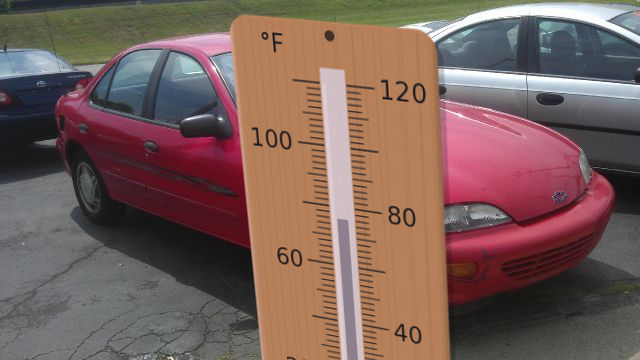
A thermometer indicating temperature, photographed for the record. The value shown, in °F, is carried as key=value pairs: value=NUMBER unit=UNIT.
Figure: value=76 unit=°F
